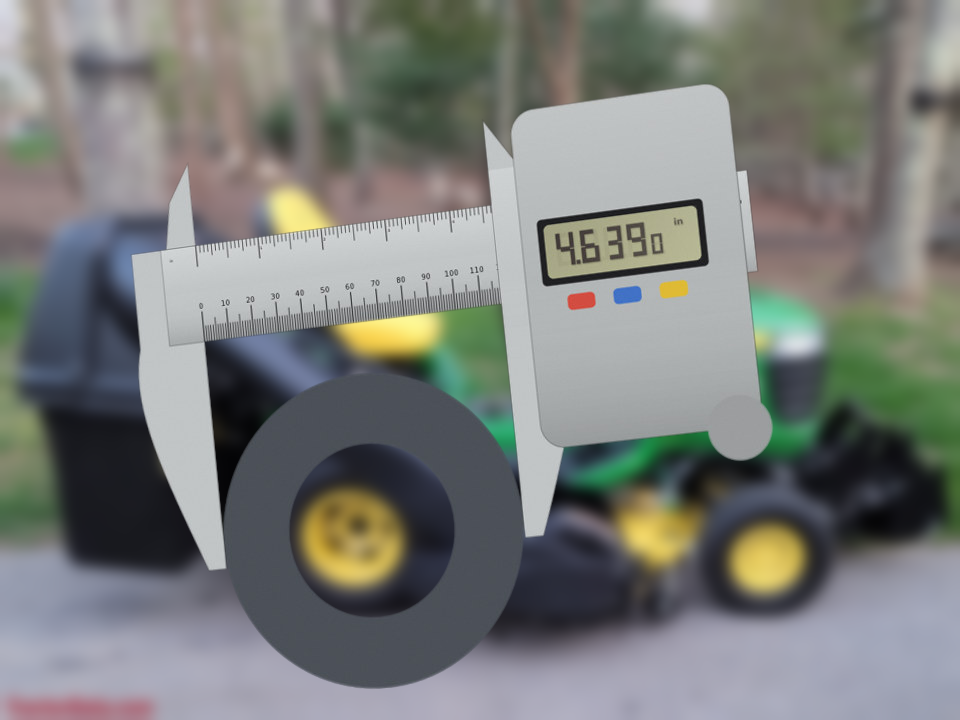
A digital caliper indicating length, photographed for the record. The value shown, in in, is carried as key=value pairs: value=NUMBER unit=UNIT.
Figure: value=4.6390 unit=in
